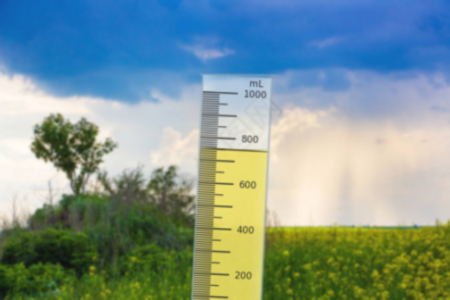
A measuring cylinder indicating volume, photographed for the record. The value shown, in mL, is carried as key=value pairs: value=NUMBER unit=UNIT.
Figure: value=750 unit=mL
